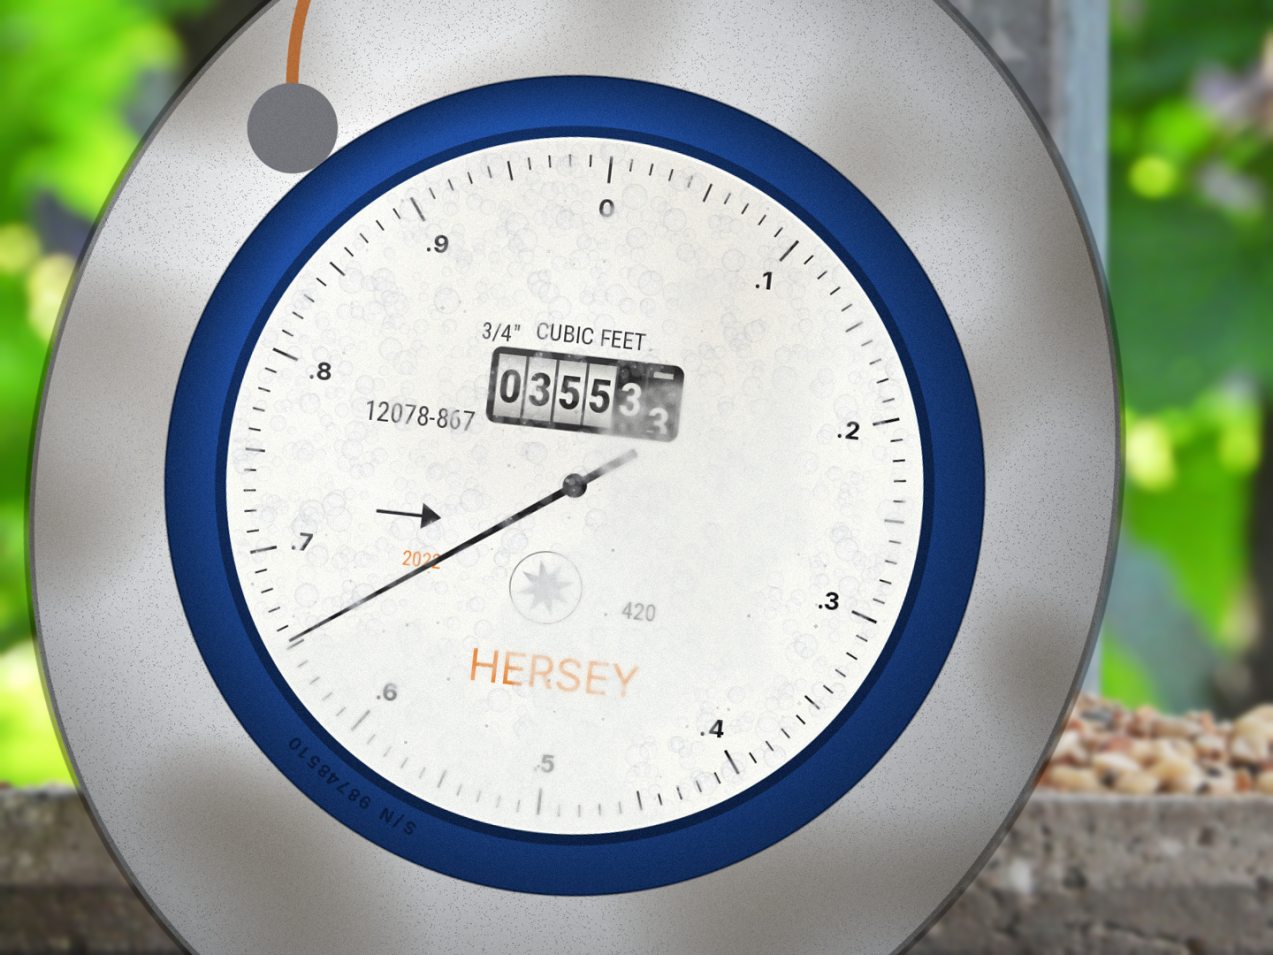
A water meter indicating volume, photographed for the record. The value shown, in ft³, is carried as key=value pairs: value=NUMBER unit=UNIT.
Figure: value=35532.65 unit=ft³
